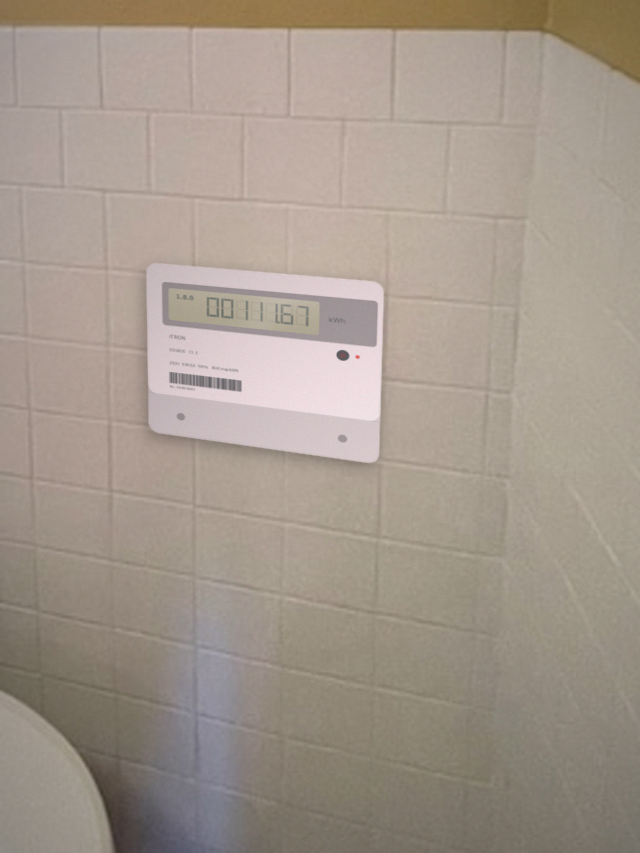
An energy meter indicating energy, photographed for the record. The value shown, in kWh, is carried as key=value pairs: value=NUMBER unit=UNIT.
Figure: value=111.67 unit=kWh
